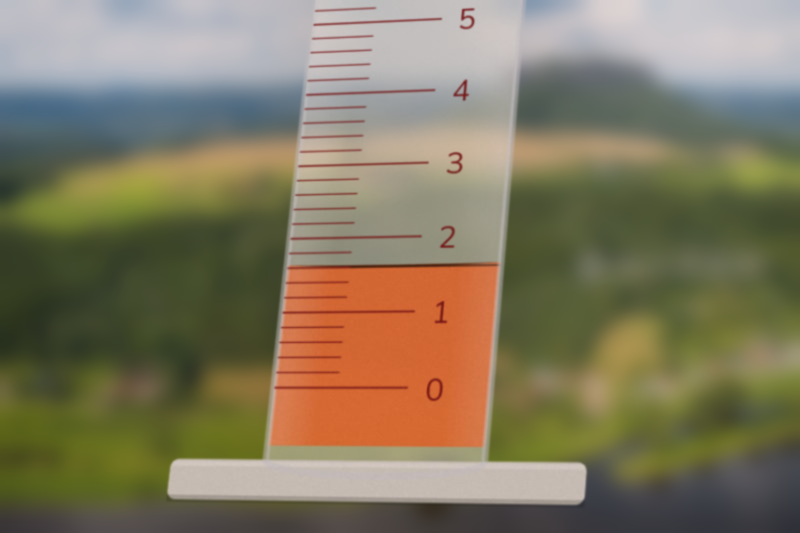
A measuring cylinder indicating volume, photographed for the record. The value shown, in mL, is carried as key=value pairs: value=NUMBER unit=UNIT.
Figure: value=1.6 unit=mL
